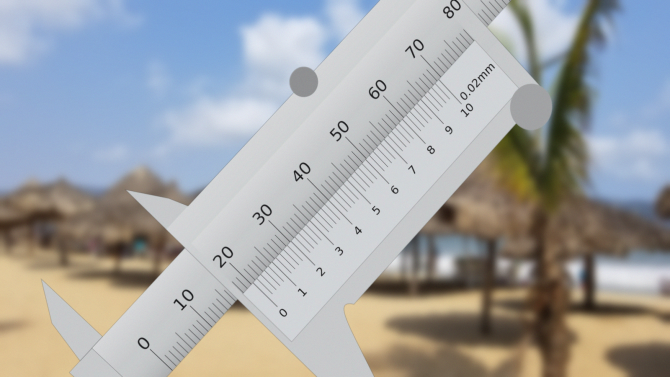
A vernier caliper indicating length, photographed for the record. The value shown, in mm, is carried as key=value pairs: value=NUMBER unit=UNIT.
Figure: value=20.4 unit=mm
